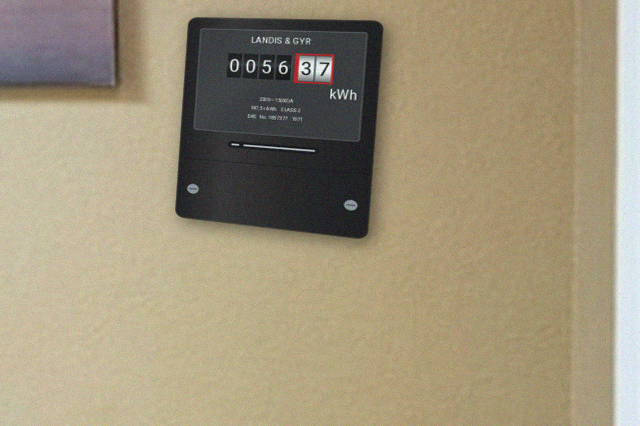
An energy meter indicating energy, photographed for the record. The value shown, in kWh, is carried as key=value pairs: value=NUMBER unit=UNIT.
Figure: value=56.37 unit=kWh
